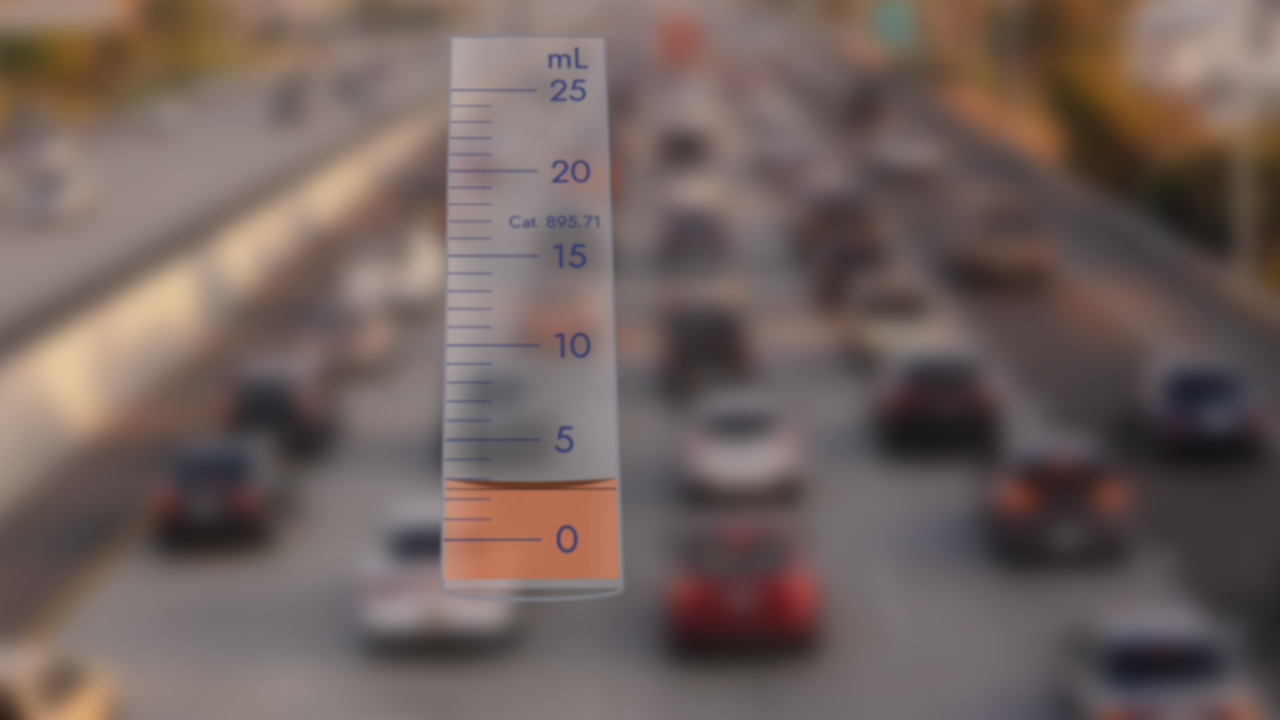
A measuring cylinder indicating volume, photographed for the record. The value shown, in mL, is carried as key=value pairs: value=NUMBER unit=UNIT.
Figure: value=2.5 unit=mL
